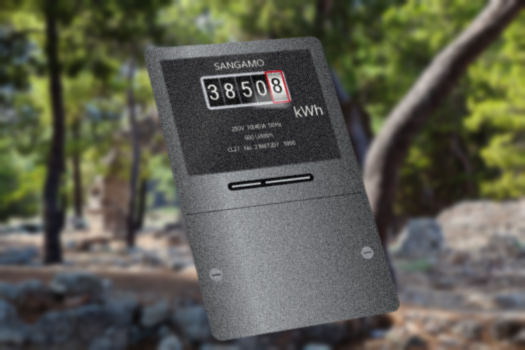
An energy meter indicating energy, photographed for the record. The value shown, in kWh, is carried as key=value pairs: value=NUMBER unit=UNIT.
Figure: value=3850.8 unit=kWh
